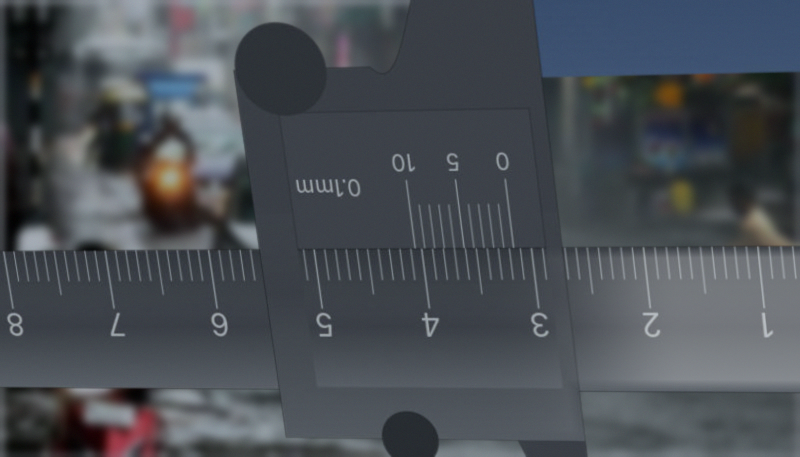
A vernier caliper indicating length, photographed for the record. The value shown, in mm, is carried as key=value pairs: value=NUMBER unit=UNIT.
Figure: value=31.6 unit=mm
